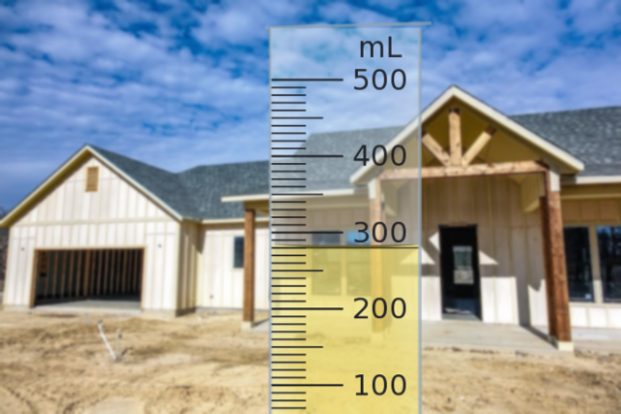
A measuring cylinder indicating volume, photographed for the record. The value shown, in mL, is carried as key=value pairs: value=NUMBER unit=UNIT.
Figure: value=280 unit=mL
